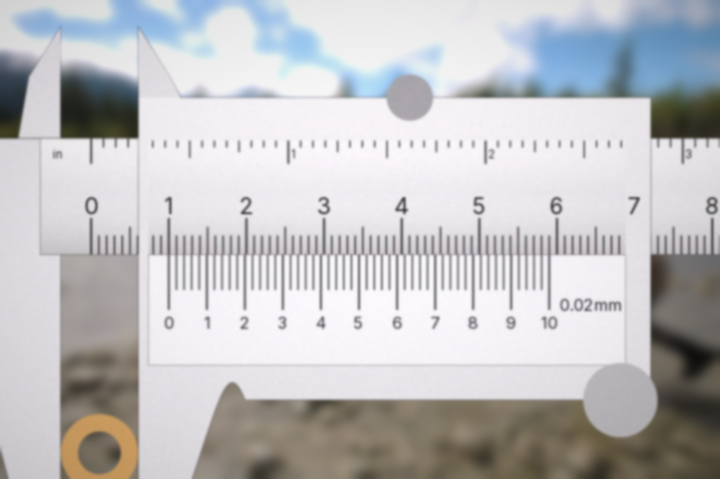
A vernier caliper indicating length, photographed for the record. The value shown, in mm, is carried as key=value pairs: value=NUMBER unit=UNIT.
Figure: value=10.0 unit=mm
